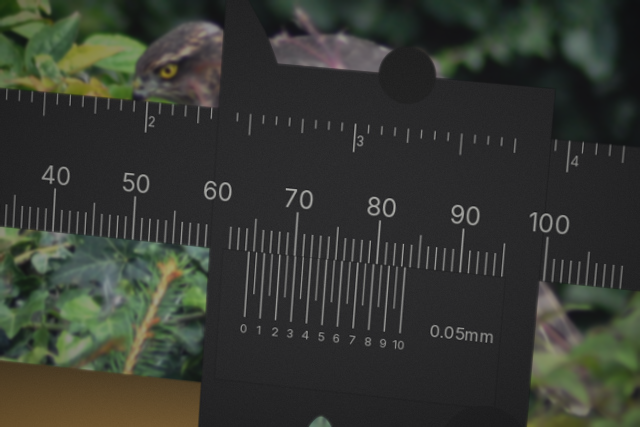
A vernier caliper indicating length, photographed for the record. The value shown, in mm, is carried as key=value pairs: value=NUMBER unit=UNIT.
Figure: value=64.4 unit=mm
